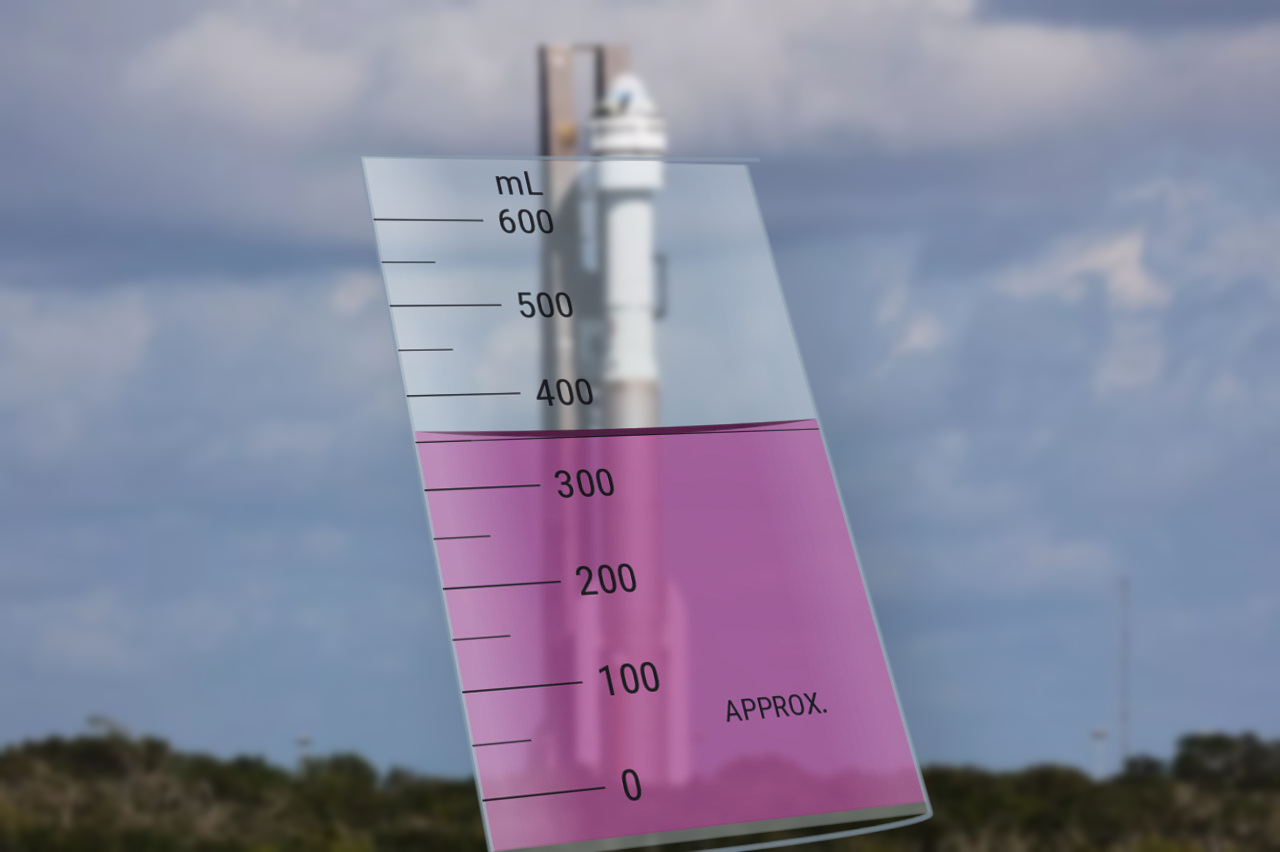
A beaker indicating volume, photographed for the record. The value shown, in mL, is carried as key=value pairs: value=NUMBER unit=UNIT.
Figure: value=350 unit=mL
